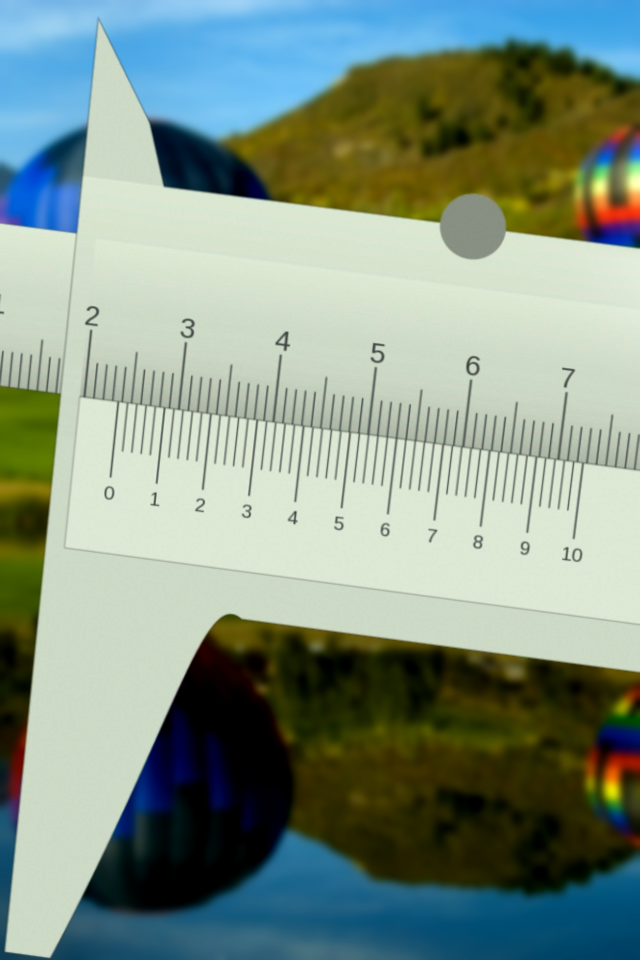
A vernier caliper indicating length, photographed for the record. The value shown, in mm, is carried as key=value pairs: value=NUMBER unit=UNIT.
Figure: value=23.6 unit=mm
